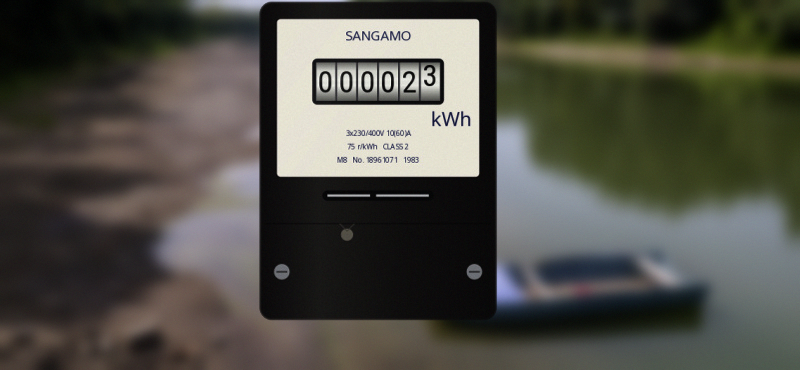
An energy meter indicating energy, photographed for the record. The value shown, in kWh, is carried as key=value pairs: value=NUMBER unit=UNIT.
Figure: value=23 unit=kWh
